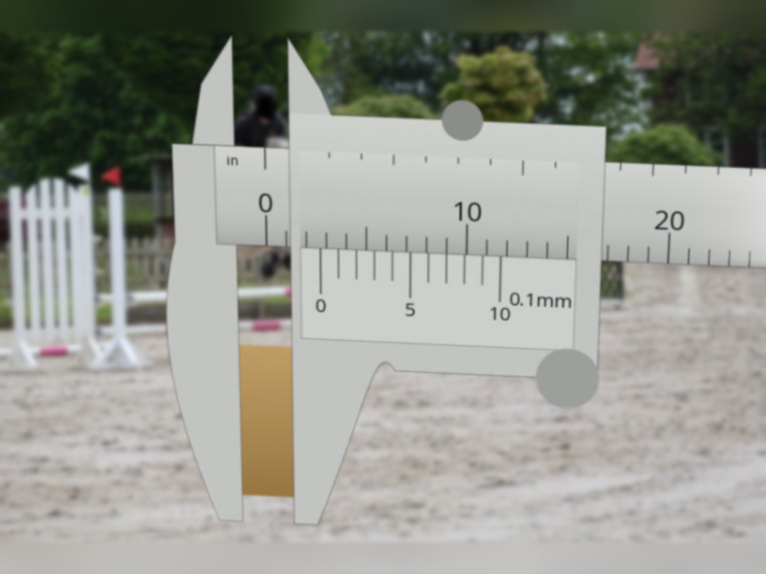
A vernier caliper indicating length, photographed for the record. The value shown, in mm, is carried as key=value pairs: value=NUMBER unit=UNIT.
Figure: value=2.7 unit=mm
